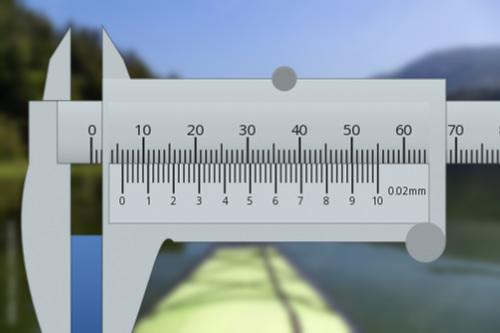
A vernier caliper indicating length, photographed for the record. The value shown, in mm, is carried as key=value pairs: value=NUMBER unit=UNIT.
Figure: value=6.0 unit=mm
